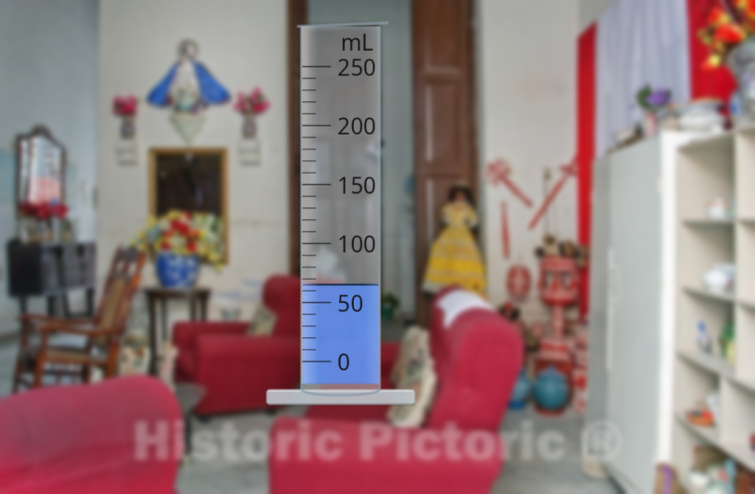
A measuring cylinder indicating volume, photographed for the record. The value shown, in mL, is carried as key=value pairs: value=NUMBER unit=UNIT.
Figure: value=65 unit=mL
